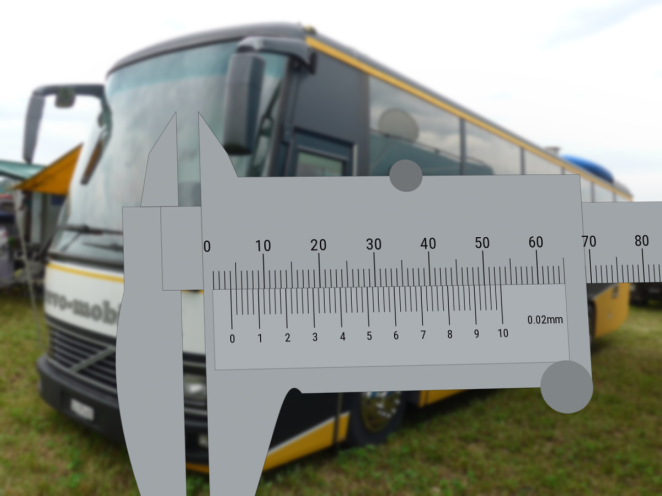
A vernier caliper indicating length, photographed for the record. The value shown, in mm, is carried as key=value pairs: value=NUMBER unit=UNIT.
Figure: value=4.0 unit=mm
